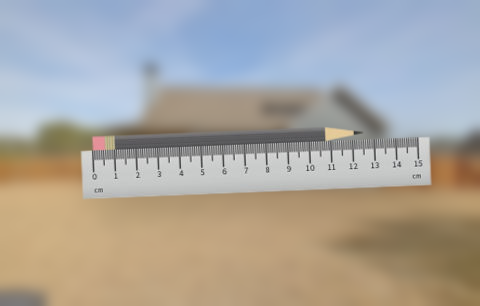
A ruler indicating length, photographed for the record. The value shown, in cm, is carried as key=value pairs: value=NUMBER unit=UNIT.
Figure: value=12.5 unit=cm
